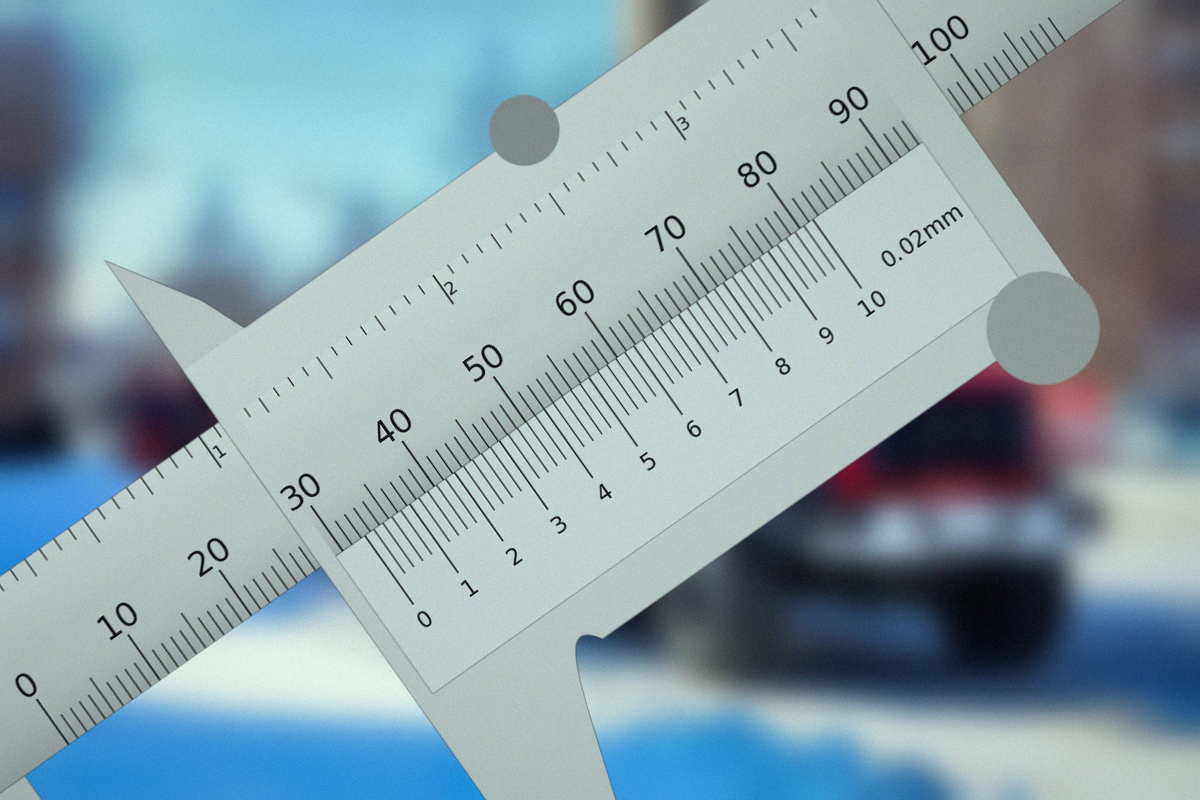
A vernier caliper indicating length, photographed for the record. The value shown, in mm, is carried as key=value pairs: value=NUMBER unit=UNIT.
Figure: value=32.4 unit=mm
